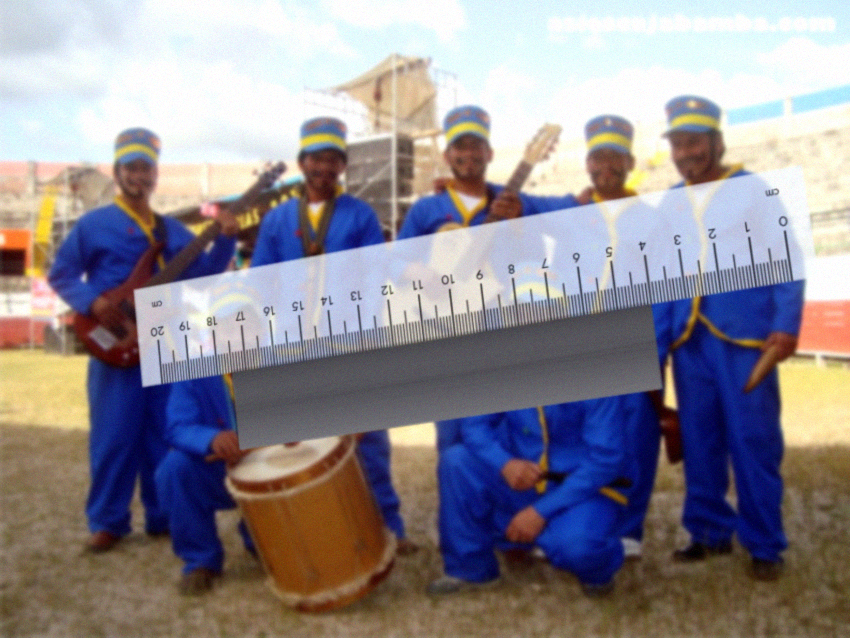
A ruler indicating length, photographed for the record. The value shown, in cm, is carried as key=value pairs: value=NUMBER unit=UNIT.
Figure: value=13.5 unit=cm
